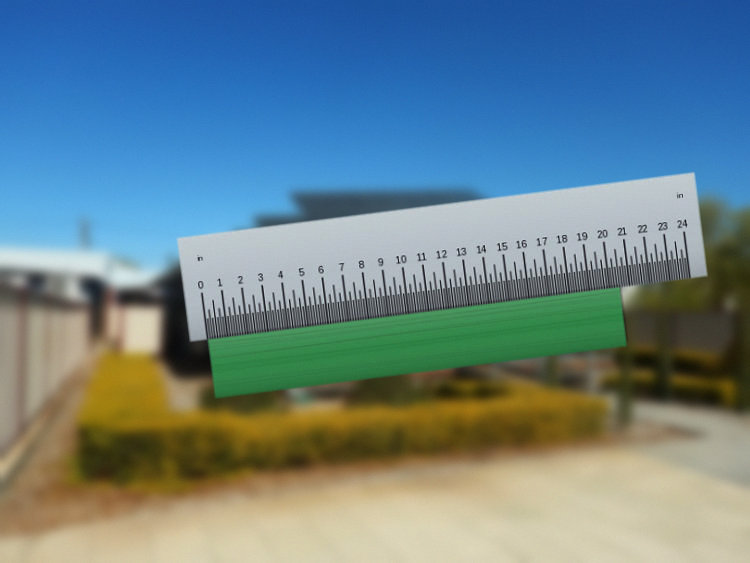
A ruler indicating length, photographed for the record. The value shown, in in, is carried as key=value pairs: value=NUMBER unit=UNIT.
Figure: value=20.5 unit=in
